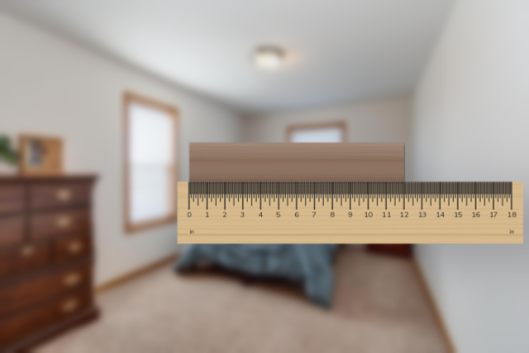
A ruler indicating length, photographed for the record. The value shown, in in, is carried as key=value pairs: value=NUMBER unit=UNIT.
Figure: value=12 unit=in
